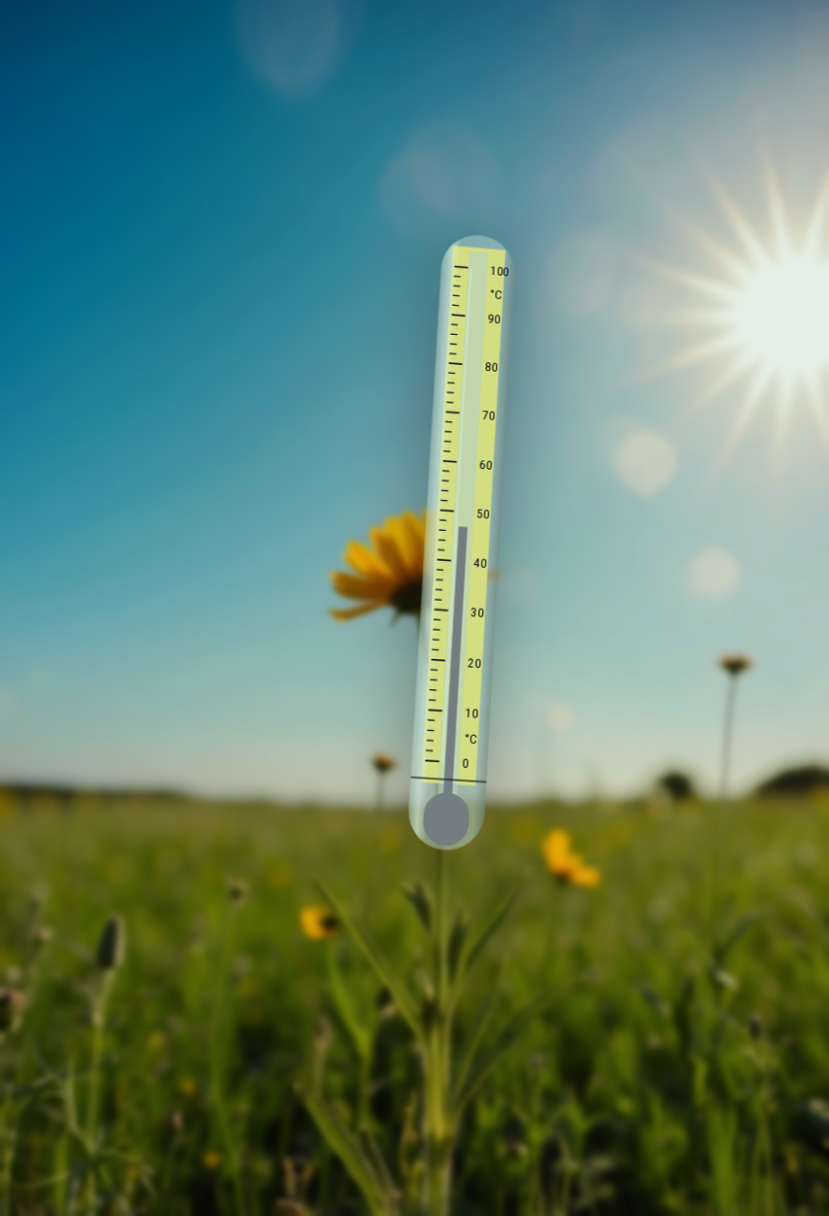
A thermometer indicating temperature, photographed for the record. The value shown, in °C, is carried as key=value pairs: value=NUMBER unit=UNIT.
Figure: value=47 unit=°C
